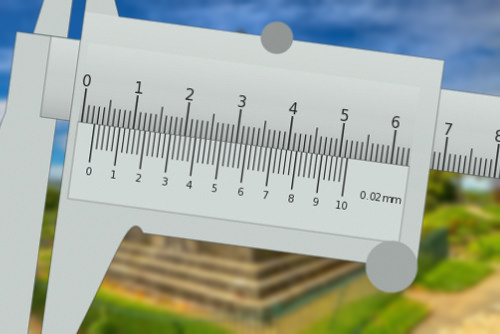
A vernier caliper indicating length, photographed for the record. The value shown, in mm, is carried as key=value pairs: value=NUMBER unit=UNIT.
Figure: value=2.5 unit=mm
